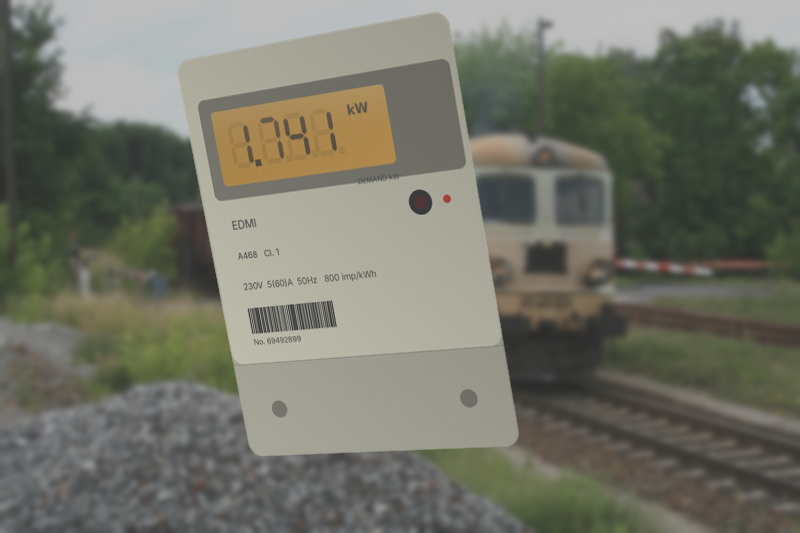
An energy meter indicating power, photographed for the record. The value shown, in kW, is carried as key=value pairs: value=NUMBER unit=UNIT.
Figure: value=1.741 unit=kW
